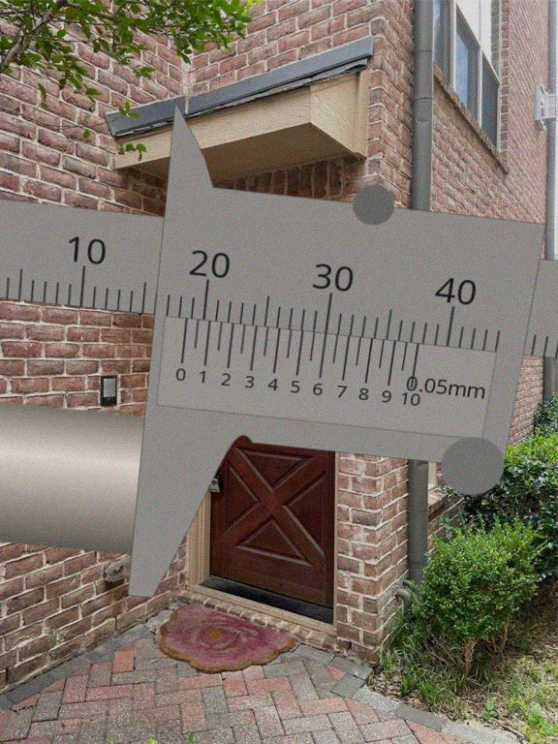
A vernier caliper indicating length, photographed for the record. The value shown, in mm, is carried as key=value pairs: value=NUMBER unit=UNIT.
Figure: value=18.6 unit=mm
